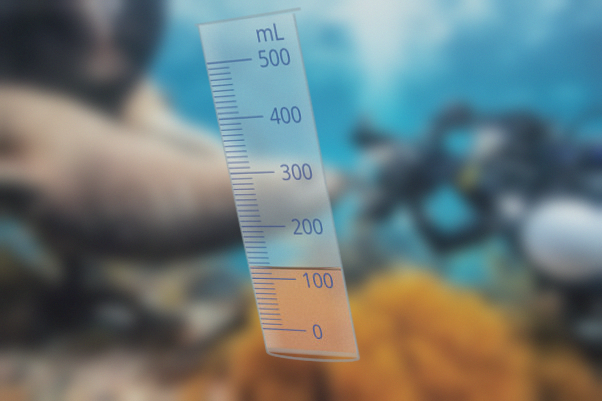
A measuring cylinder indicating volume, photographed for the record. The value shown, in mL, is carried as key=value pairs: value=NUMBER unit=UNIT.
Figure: value=120 unit=mL
